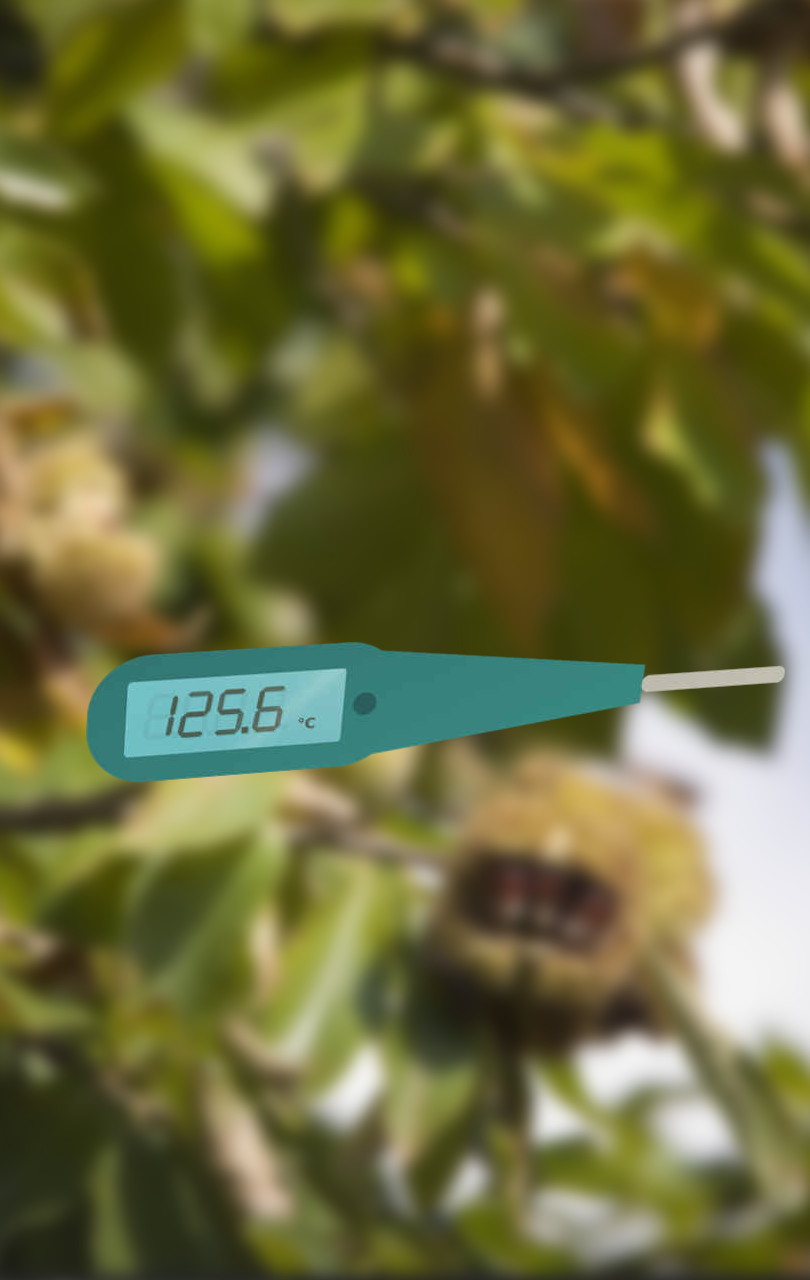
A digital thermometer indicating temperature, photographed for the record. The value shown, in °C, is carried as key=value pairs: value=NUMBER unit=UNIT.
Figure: value=125.6 unit=°C
